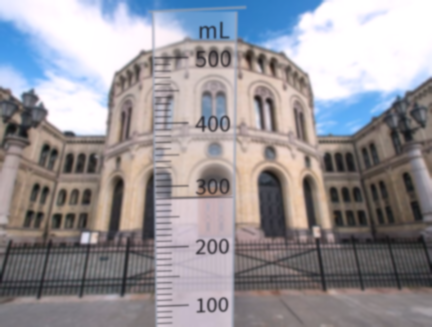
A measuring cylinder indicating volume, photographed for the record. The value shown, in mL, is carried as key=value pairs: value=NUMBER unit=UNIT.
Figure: value=280 unit=mL
